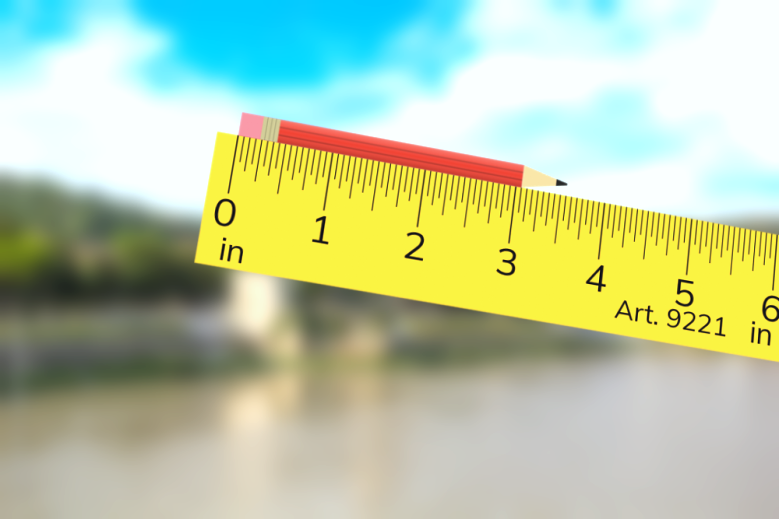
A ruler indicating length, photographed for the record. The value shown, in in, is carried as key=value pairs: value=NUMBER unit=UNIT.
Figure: value=3.5625 unit=in
